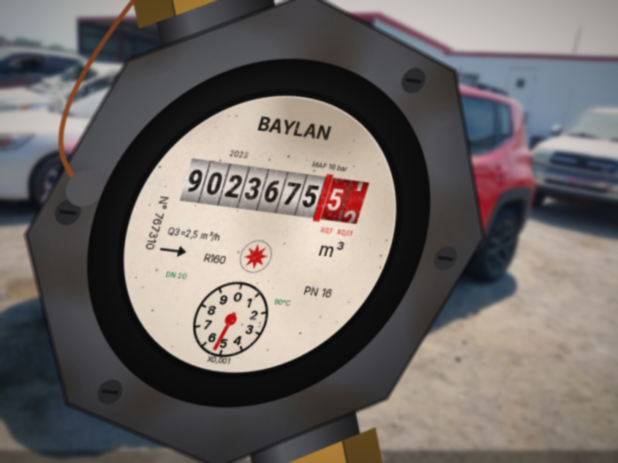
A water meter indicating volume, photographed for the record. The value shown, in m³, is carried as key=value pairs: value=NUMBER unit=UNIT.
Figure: value=9023675.515 unit=m³
